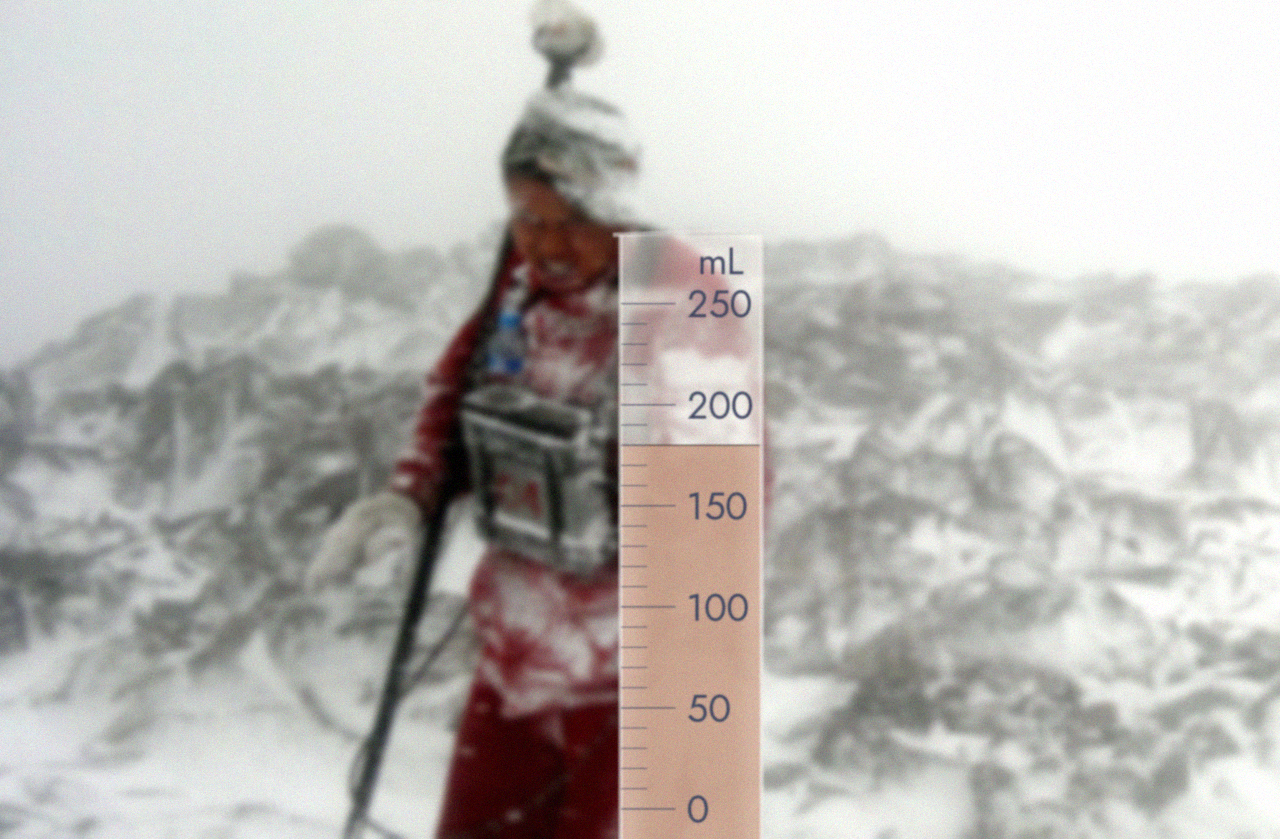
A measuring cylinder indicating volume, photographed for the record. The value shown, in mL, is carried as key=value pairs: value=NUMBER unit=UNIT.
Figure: value=180 unit=mL
